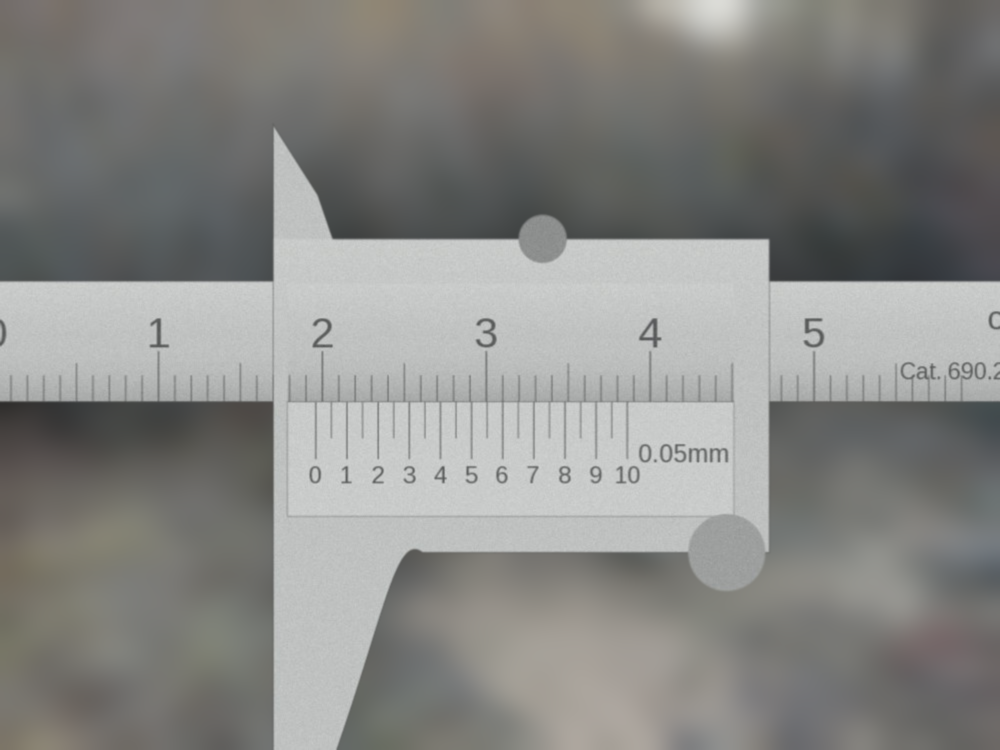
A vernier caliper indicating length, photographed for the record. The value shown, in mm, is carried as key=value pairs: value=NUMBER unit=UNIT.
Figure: value=19.6 unit=mm
